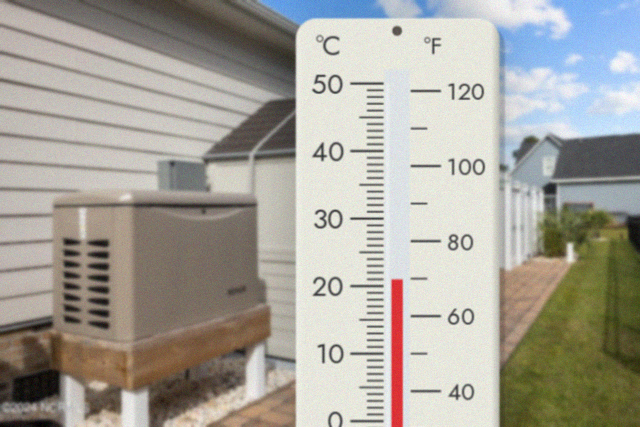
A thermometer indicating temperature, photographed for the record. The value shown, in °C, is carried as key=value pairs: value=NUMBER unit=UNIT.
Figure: value=21 unit=°C
